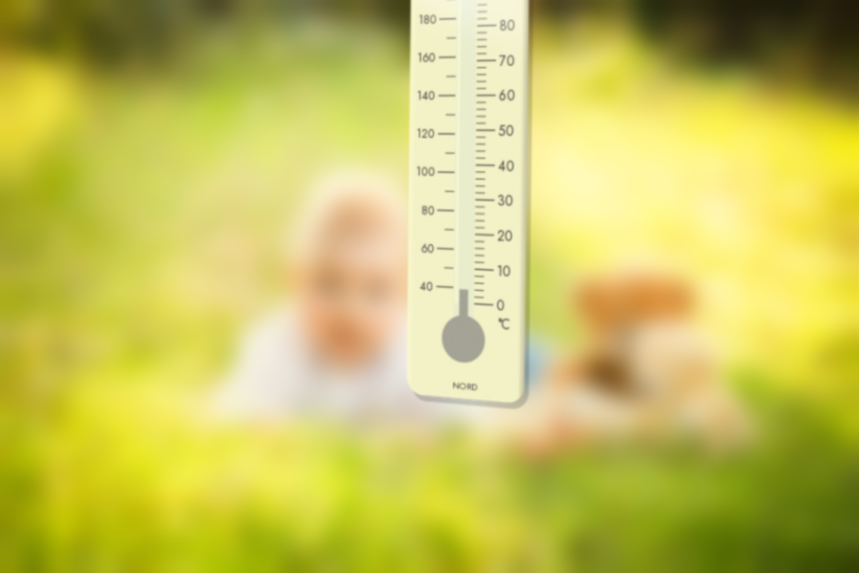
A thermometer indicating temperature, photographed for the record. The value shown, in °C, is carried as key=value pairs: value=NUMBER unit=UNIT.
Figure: value=4 unit=°C
